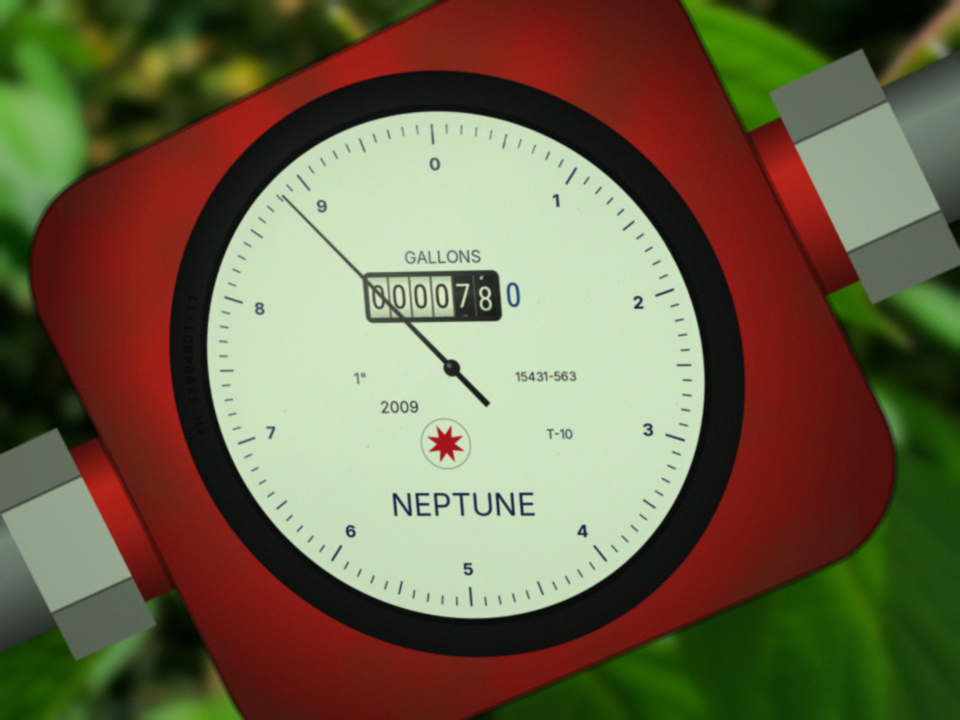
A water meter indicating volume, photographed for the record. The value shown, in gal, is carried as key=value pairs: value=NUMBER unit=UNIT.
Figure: value=778.8 unit=gal
